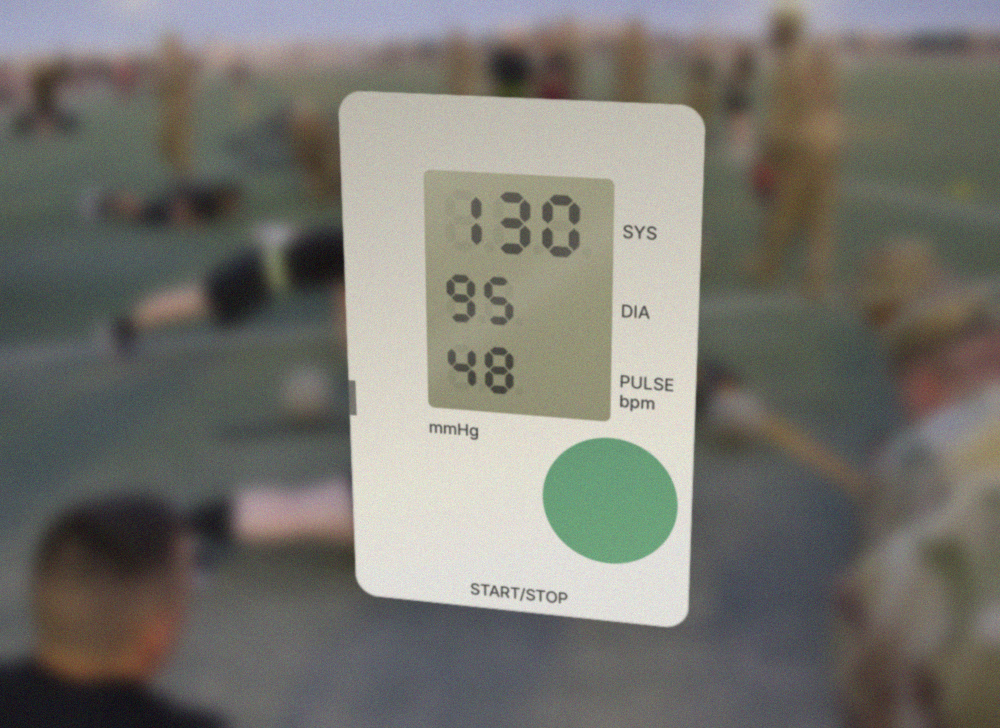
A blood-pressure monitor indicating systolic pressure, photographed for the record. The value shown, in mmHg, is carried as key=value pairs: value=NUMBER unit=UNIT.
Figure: value=130 unit=mmHg
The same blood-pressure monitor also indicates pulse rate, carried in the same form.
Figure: value=48 unit=bpm
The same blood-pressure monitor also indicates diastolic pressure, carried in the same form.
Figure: value=95 unit=mmHg
